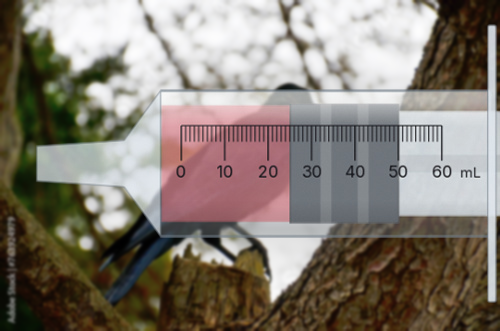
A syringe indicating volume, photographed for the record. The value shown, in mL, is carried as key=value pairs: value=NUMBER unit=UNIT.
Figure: value=25 unit=mL
